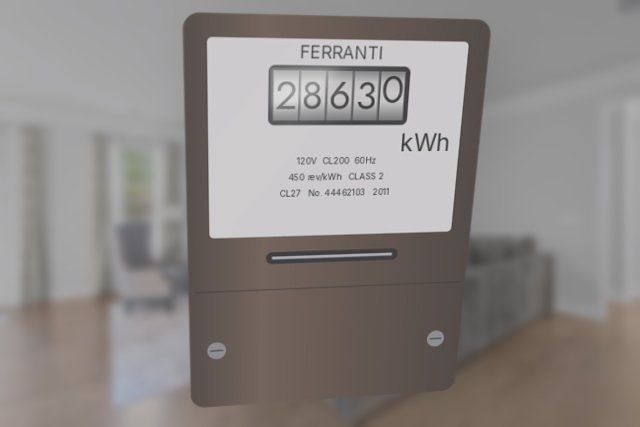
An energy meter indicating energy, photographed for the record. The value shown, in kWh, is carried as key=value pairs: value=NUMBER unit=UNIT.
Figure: value=28630 unit=kWh
